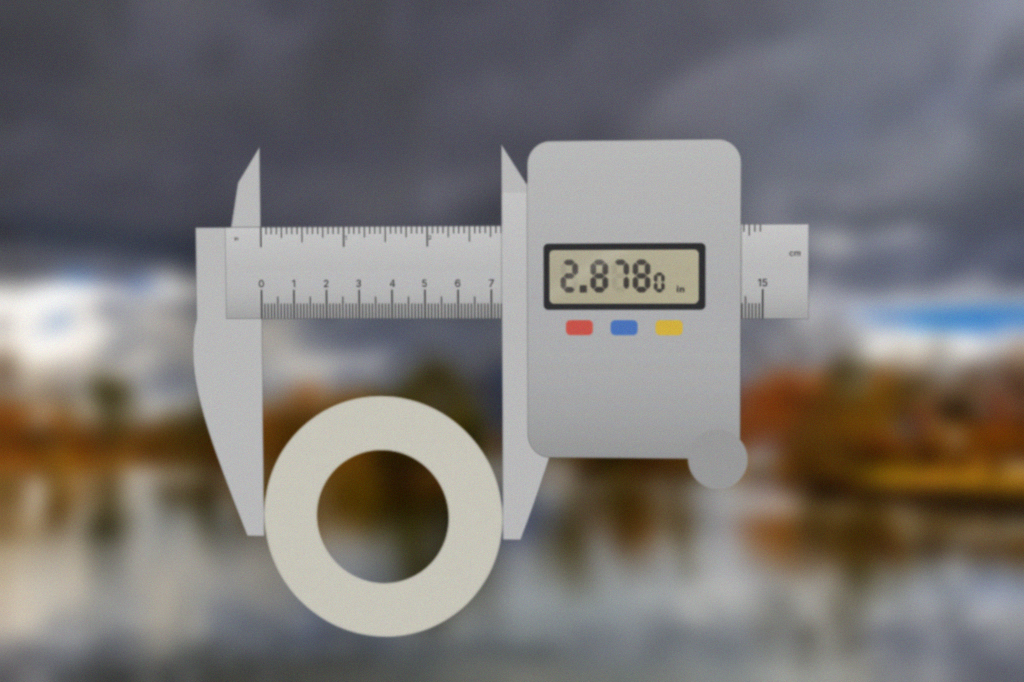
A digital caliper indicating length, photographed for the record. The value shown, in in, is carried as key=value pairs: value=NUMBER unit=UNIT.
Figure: value=2.8780 unit=in
